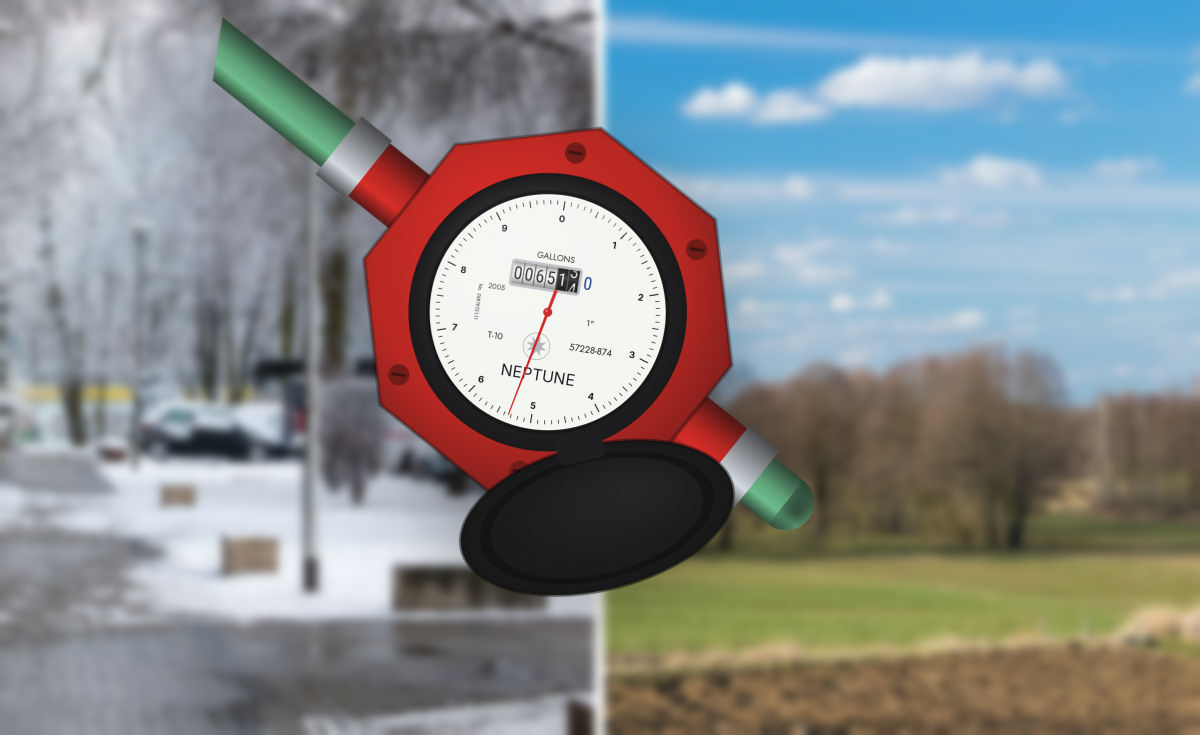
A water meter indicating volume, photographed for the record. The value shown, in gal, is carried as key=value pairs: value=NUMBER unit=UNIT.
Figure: value=65135.3 unit=gal
